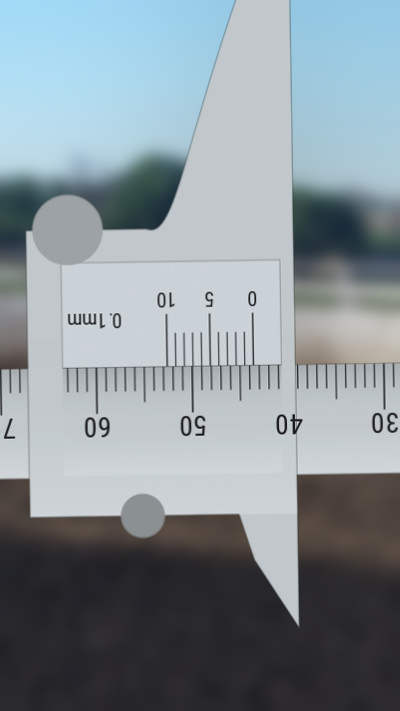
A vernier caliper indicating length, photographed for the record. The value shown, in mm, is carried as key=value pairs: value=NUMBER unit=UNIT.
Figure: value=43.6 unit=mm
